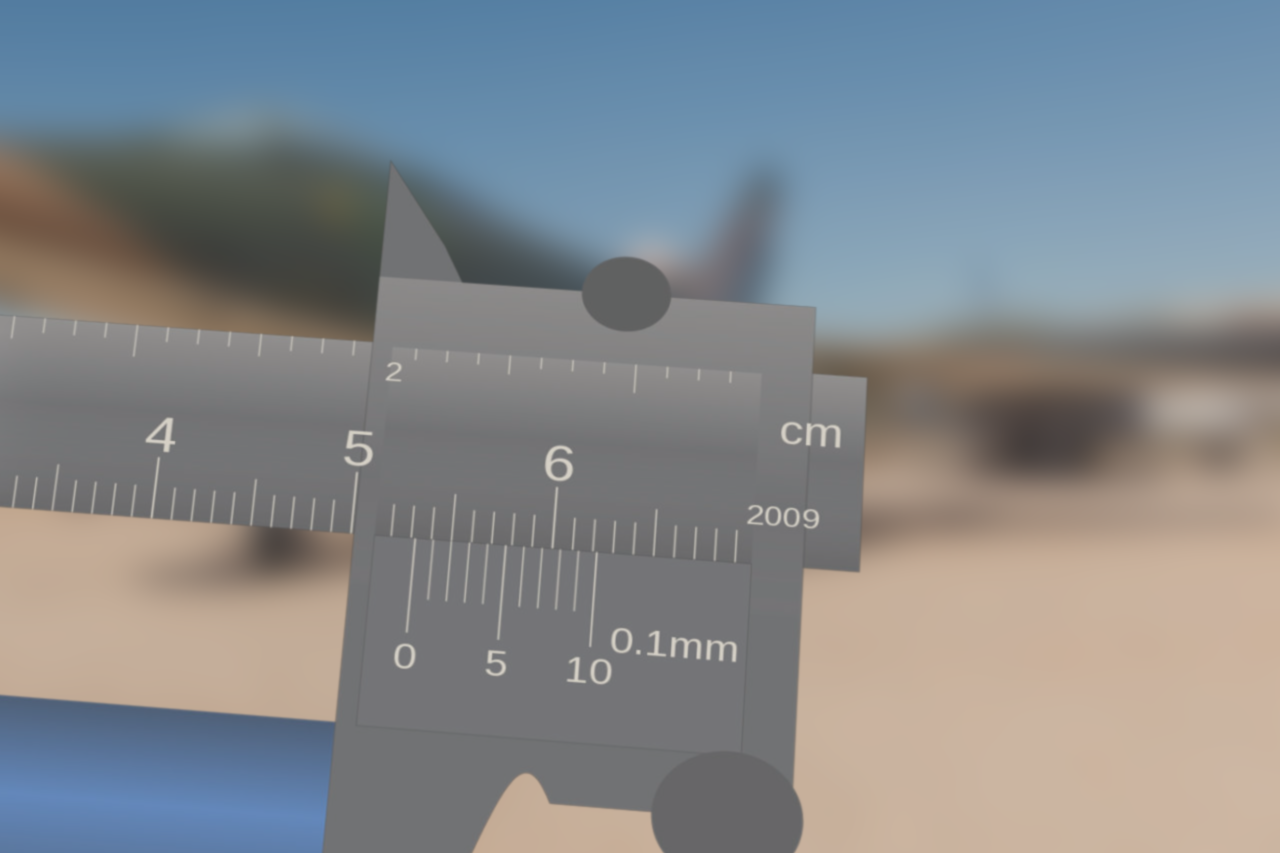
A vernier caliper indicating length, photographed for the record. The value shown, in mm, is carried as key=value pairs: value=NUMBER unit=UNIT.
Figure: value=53.2 unit=mm
